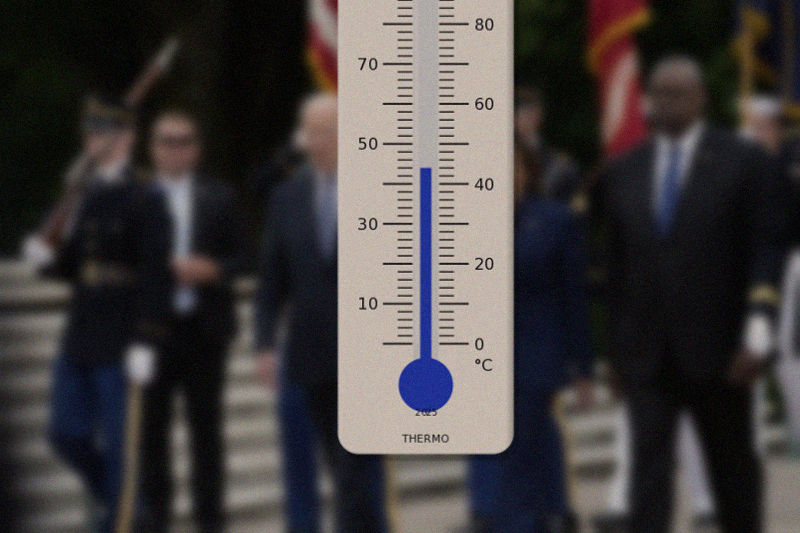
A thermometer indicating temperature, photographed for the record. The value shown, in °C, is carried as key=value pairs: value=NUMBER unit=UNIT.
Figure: value=44 unit=°C
